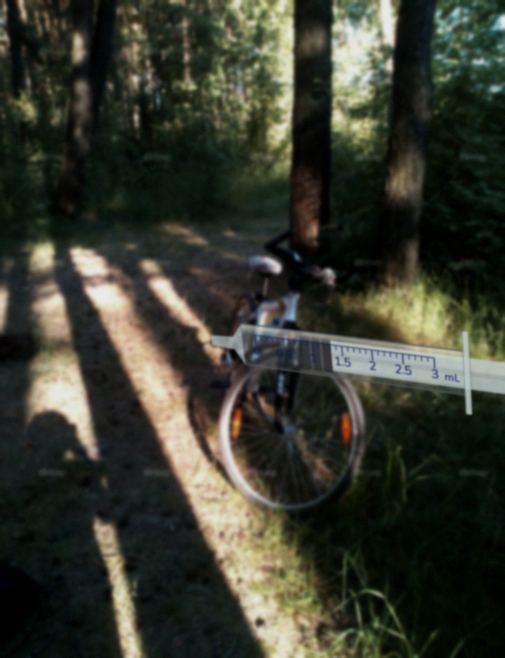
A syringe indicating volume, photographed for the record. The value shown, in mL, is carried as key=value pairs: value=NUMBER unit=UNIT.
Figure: value=0.8 unit=mL
